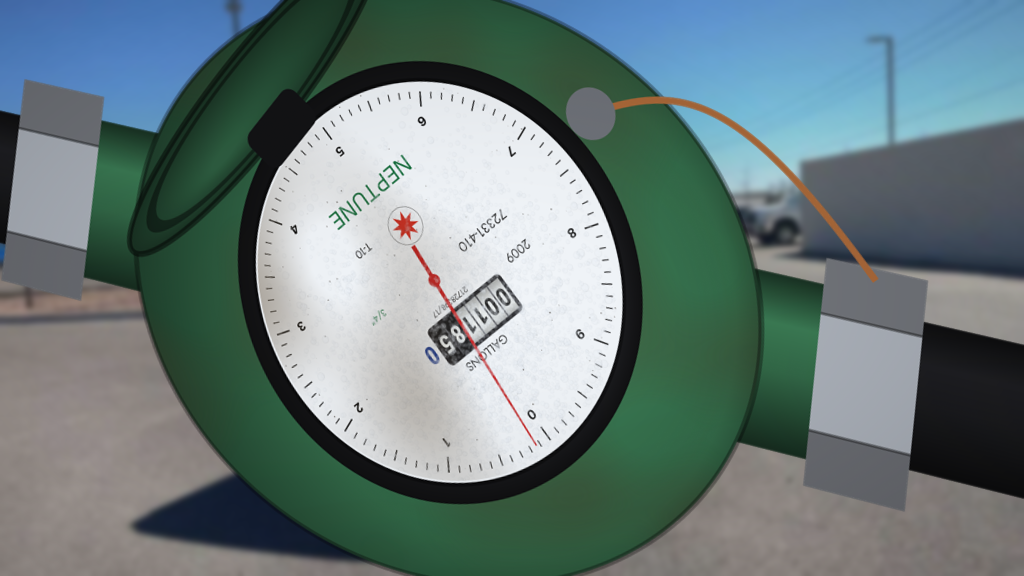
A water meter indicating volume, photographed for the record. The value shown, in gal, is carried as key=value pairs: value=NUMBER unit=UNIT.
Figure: value=11850.1 unit=gal
